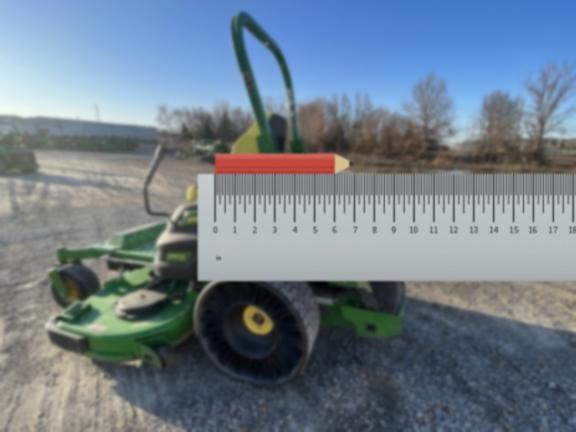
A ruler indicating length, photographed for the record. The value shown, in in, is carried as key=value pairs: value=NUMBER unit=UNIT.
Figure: value=7 unit=in
